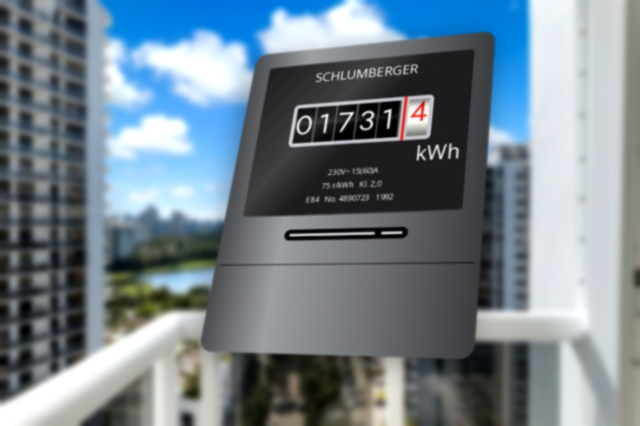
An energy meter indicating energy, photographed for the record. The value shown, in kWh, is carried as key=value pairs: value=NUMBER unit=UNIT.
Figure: value=1731.4 unit=kWh
